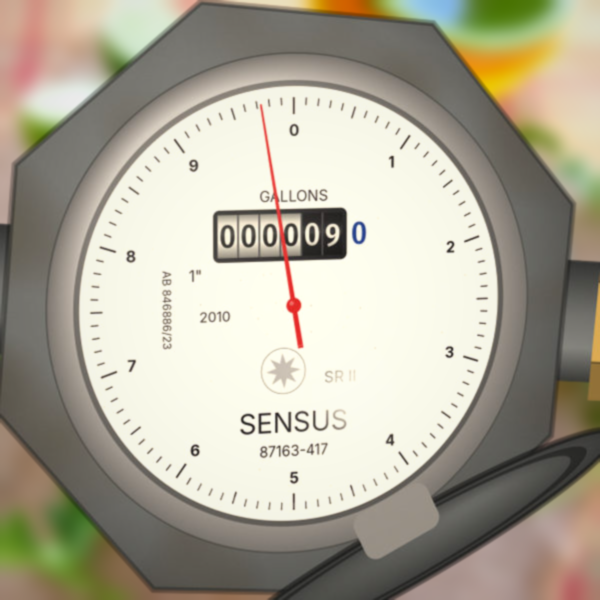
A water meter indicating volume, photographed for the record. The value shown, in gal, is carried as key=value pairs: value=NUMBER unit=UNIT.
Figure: value=89.7 unit=gal
